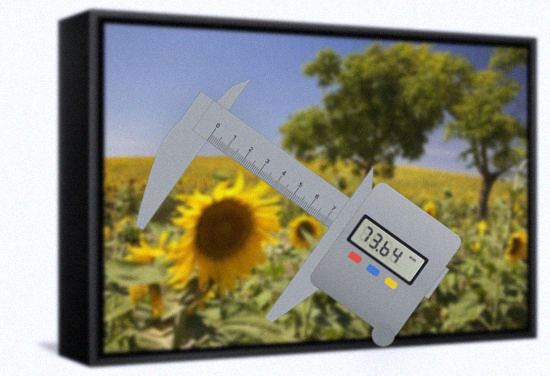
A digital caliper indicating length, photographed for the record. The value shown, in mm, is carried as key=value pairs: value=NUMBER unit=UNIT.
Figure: value=73.64 unit=mm
